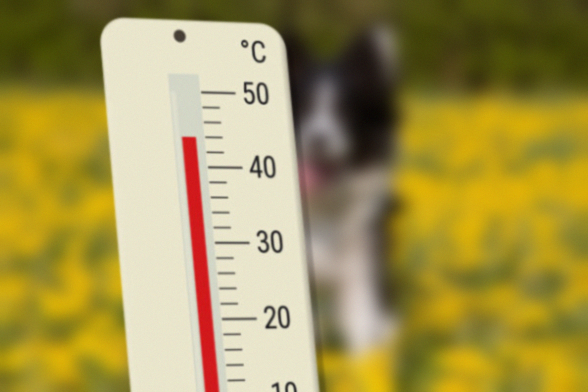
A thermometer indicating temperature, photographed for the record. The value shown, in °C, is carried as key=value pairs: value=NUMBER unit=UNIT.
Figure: value=44 unit=°C
